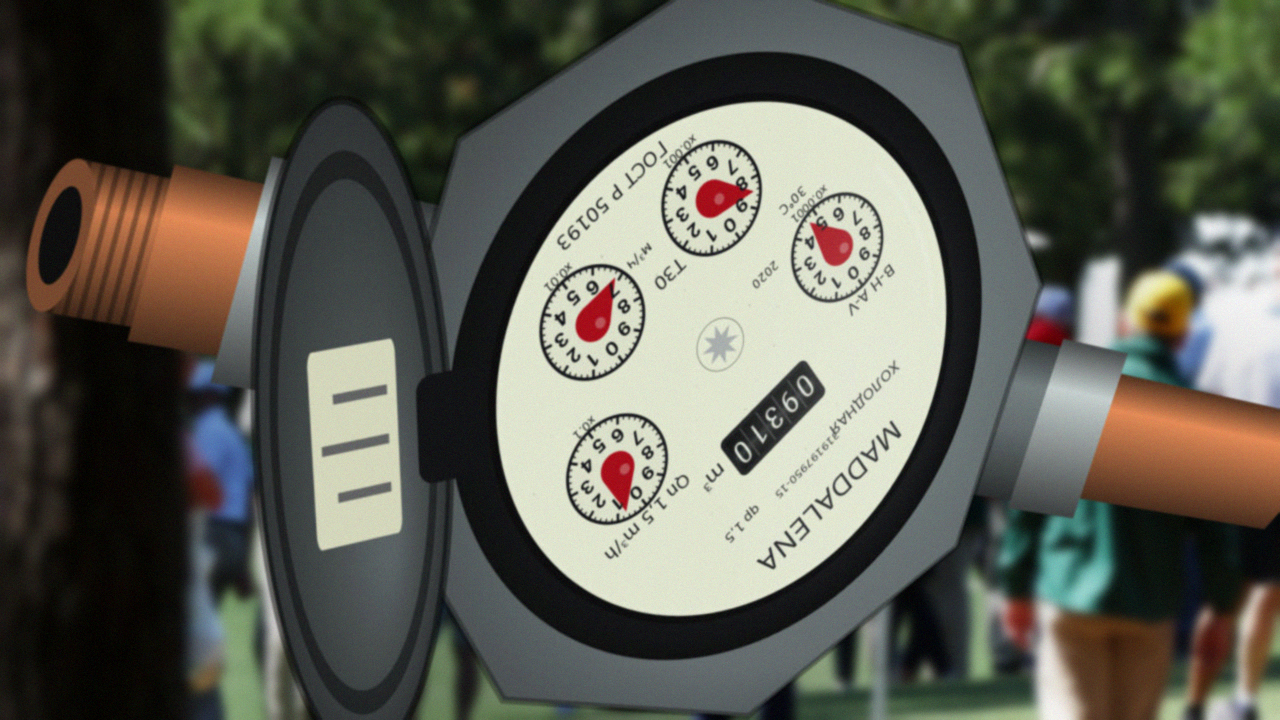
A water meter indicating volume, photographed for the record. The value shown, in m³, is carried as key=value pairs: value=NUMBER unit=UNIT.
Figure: value=9310.0684 unit=m³
